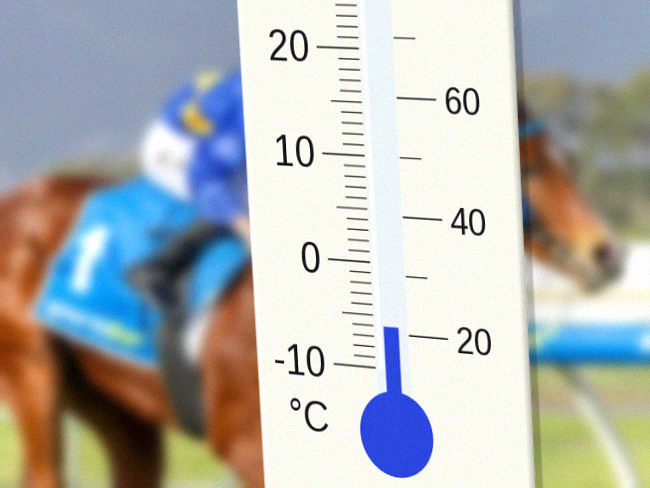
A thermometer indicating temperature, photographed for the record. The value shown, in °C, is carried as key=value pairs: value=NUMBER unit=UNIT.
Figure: value=-6 unit=°C
